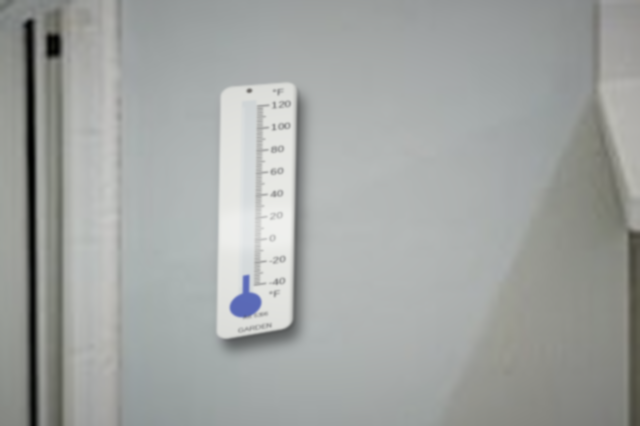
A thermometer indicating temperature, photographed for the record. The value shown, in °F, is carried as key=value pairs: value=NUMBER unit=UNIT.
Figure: value=-30 unit=°F
